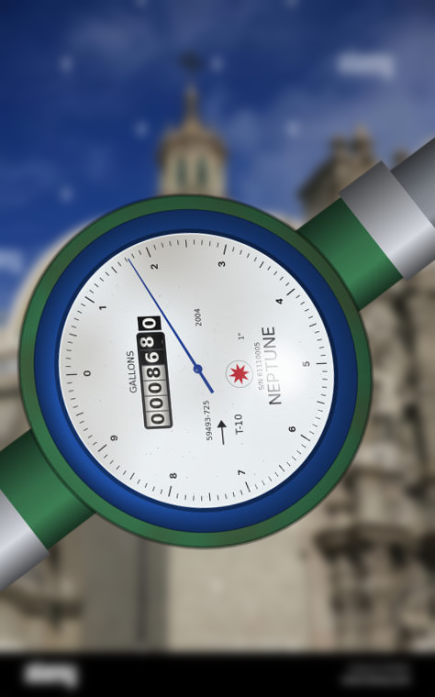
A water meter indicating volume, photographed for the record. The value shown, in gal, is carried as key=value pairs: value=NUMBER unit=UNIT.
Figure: value=8681.7 unit=gal
